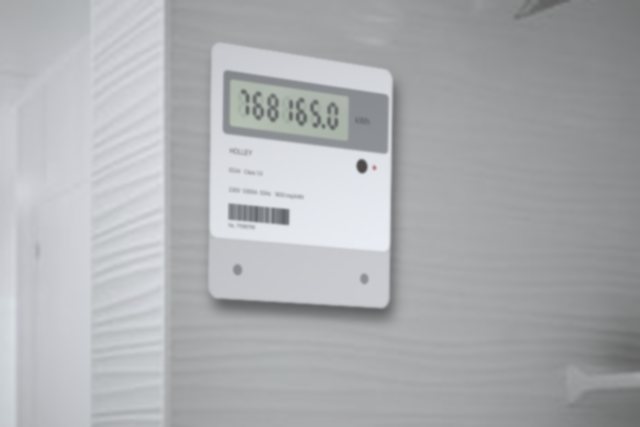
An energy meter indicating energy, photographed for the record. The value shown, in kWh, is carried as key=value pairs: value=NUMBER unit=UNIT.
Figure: value=768165.0 unit=kWh
